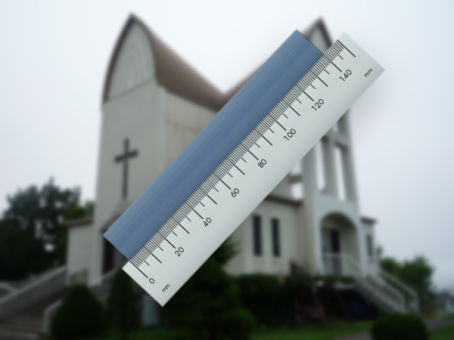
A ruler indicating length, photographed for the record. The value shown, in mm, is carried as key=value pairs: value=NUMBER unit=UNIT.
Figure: value=140 unit=mm
